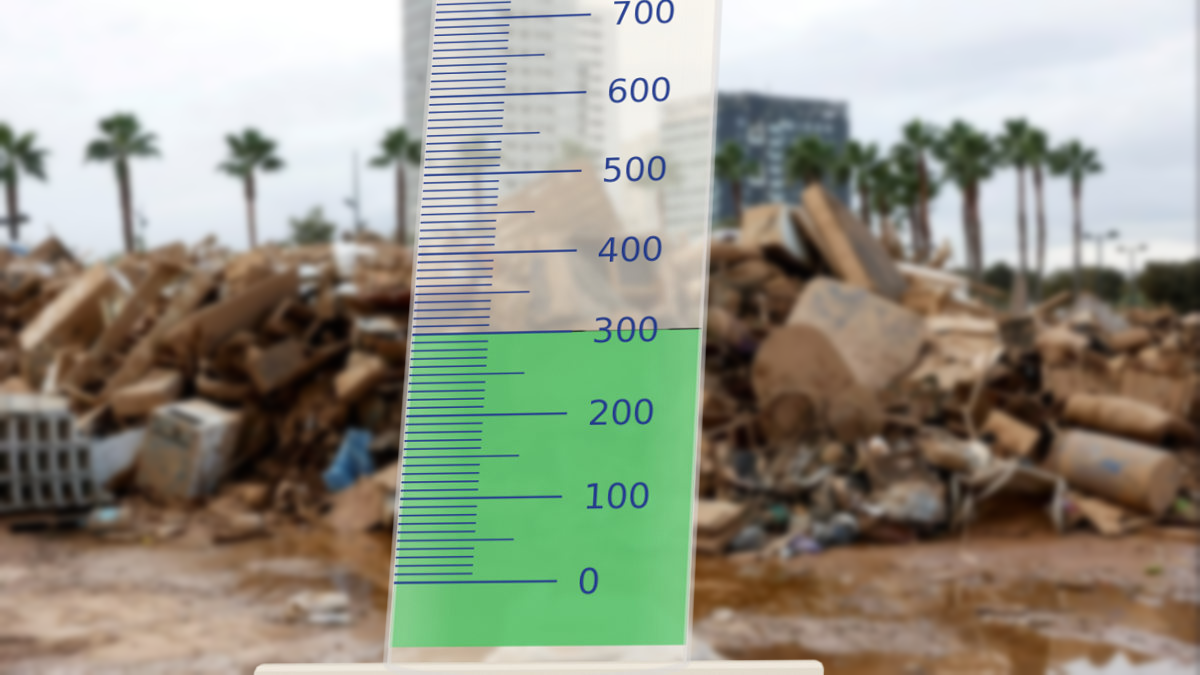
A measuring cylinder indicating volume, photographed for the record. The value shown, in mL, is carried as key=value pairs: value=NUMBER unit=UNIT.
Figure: value=300 unit=mL
